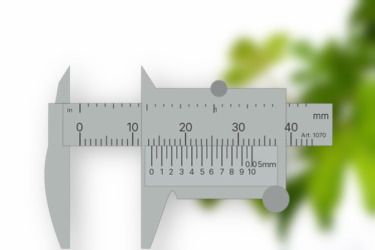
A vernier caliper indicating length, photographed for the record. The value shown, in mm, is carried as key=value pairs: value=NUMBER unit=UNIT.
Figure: value=13.6 unit=mm
